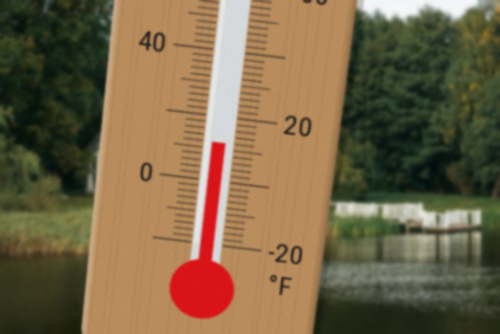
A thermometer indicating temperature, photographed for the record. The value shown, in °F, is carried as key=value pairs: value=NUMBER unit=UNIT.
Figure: value=12 unit=°F
